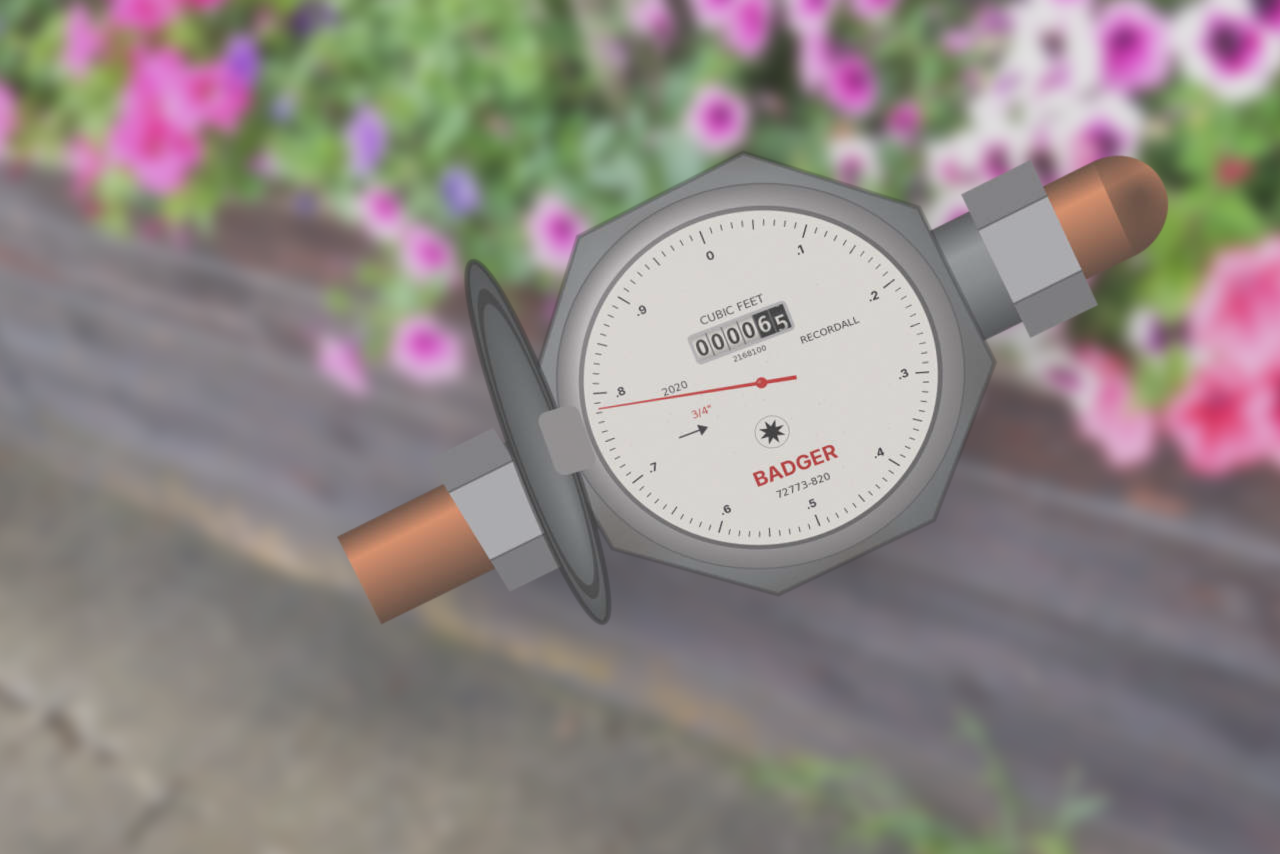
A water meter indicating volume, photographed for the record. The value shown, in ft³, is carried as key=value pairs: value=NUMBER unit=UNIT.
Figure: value=64.78 unit=ft³
